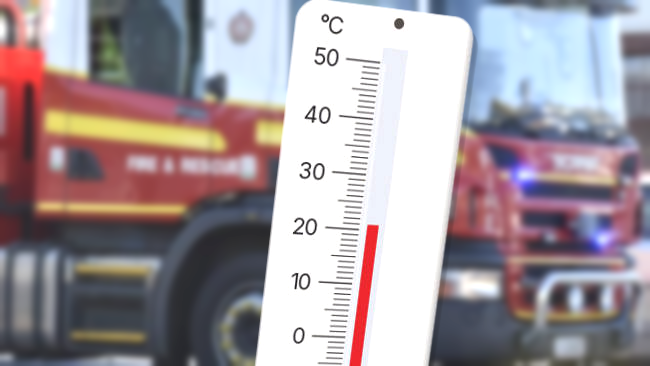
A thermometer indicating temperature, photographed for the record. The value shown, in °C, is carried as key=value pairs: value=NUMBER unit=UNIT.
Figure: value=21 unit=°C
